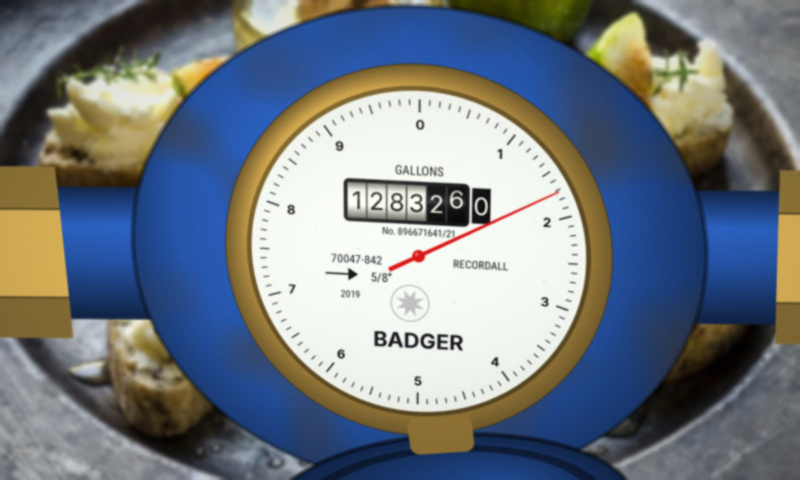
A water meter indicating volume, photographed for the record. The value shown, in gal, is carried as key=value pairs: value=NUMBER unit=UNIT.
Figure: value=1283261.7 unit=gal
